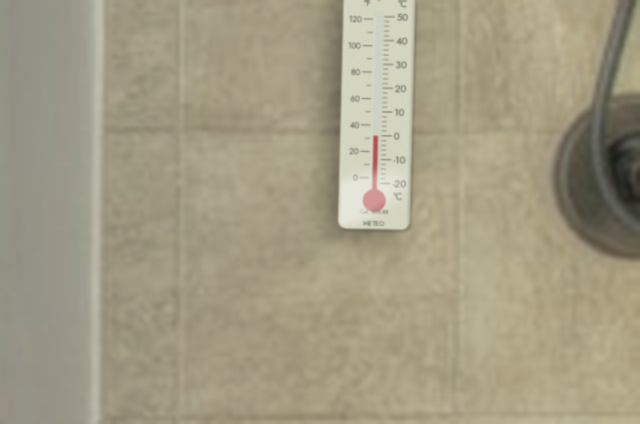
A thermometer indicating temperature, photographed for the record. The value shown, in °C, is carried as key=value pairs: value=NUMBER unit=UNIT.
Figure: value=0 unit=°C
